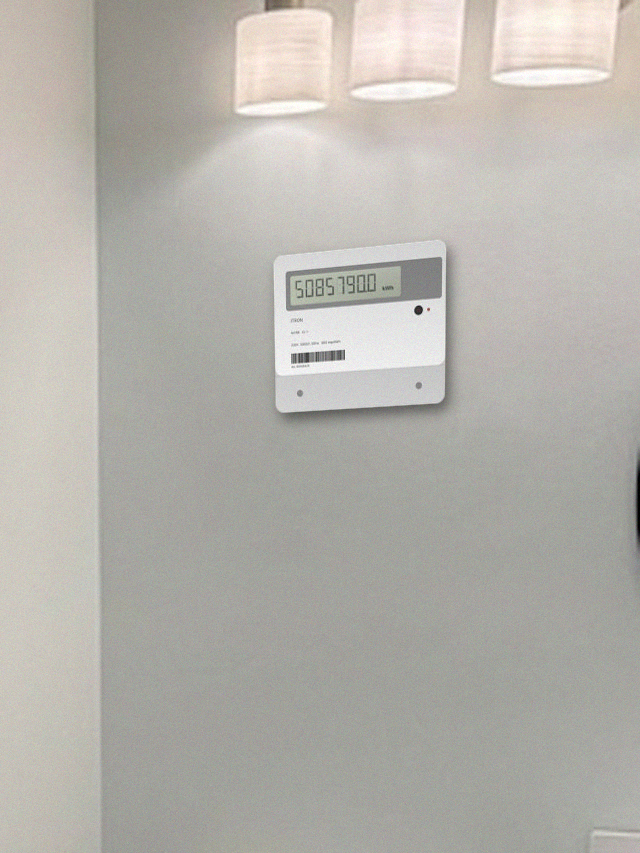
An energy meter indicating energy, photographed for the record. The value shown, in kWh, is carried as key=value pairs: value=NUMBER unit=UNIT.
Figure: value=5085790.0 unit=kWh
